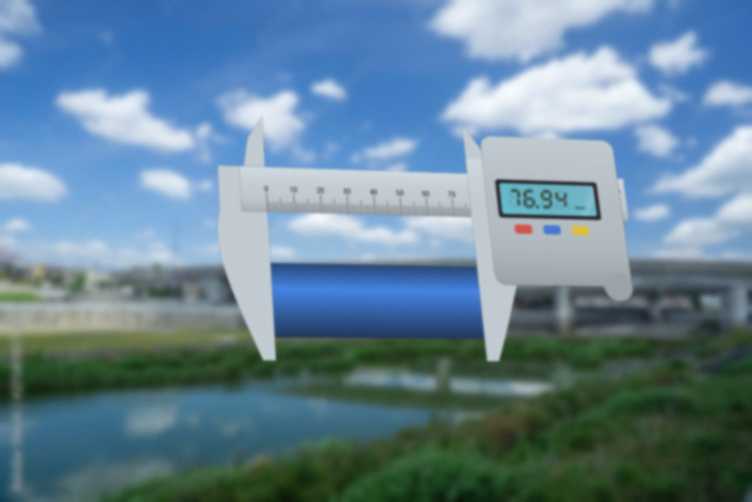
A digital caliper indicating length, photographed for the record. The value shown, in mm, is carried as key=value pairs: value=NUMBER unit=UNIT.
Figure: value=76.94 unit=mm
